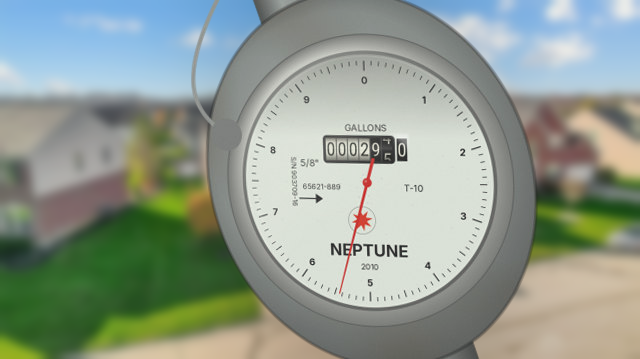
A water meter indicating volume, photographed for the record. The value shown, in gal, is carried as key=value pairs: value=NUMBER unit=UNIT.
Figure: value=2945.4 unit=gal
